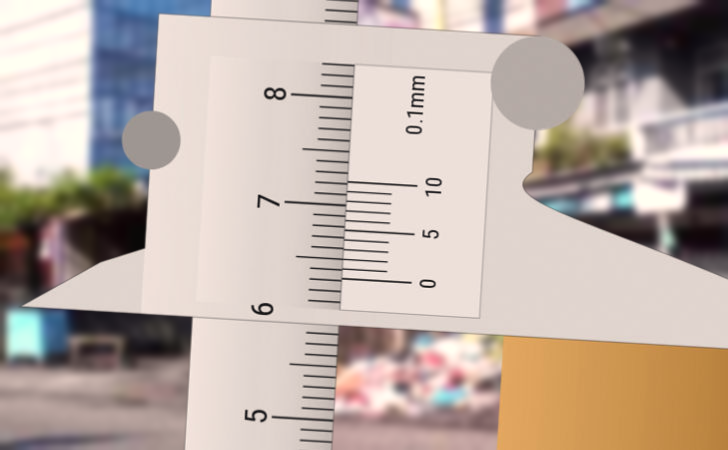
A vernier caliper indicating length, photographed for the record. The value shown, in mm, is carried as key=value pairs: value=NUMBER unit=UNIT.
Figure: value=63.2 unit=mm
